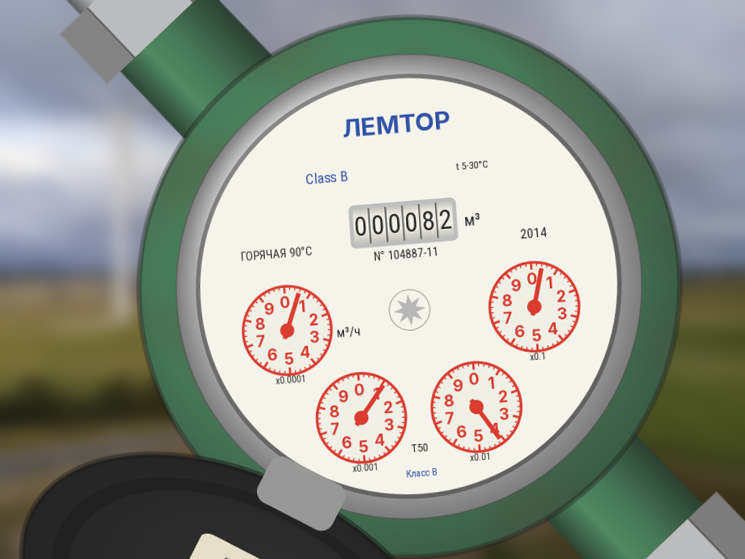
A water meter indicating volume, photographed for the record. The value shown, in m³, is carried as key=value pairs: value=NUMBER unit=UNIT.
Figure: value=82.0410 unit=m³
